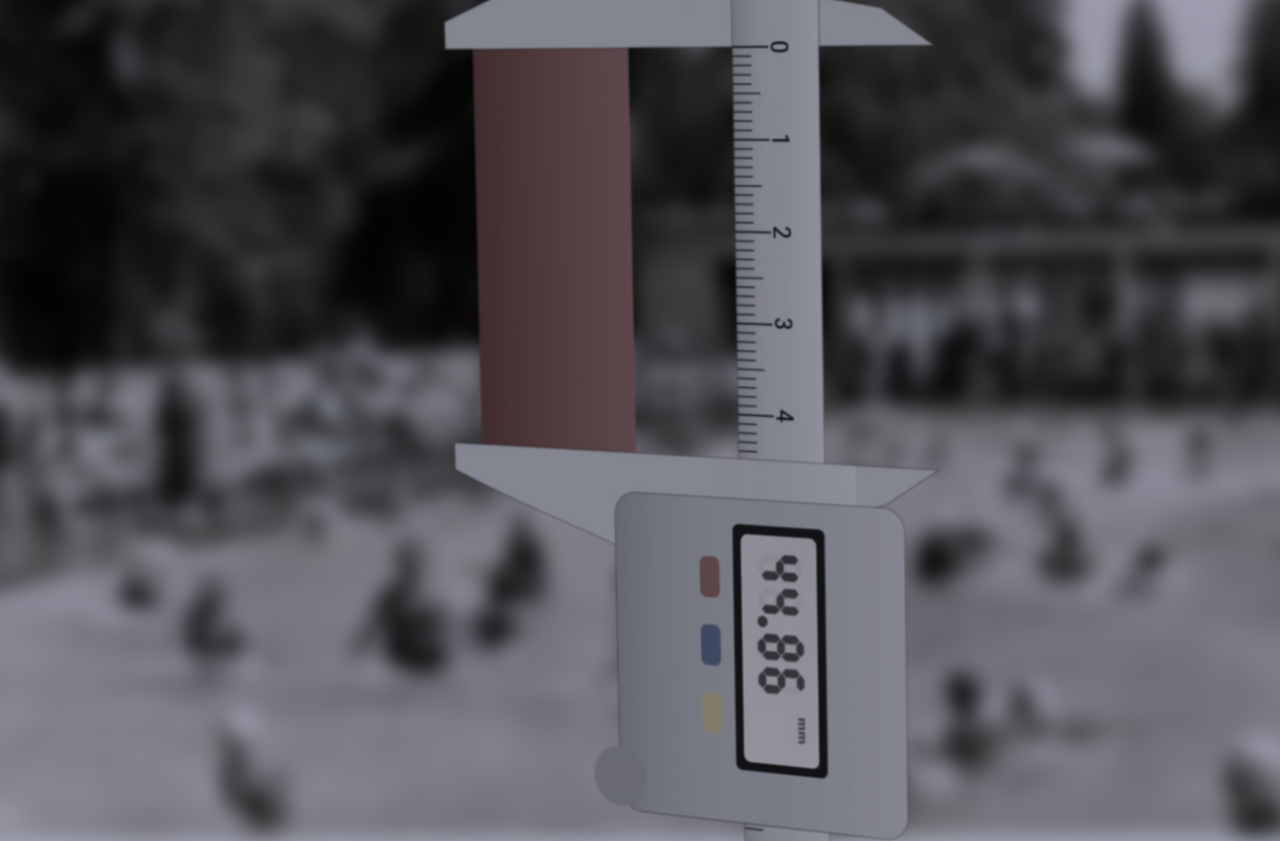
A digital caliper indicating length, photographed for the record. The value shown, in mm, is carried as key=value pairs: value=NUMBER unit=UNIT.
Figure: value=44.86 unit=mm
